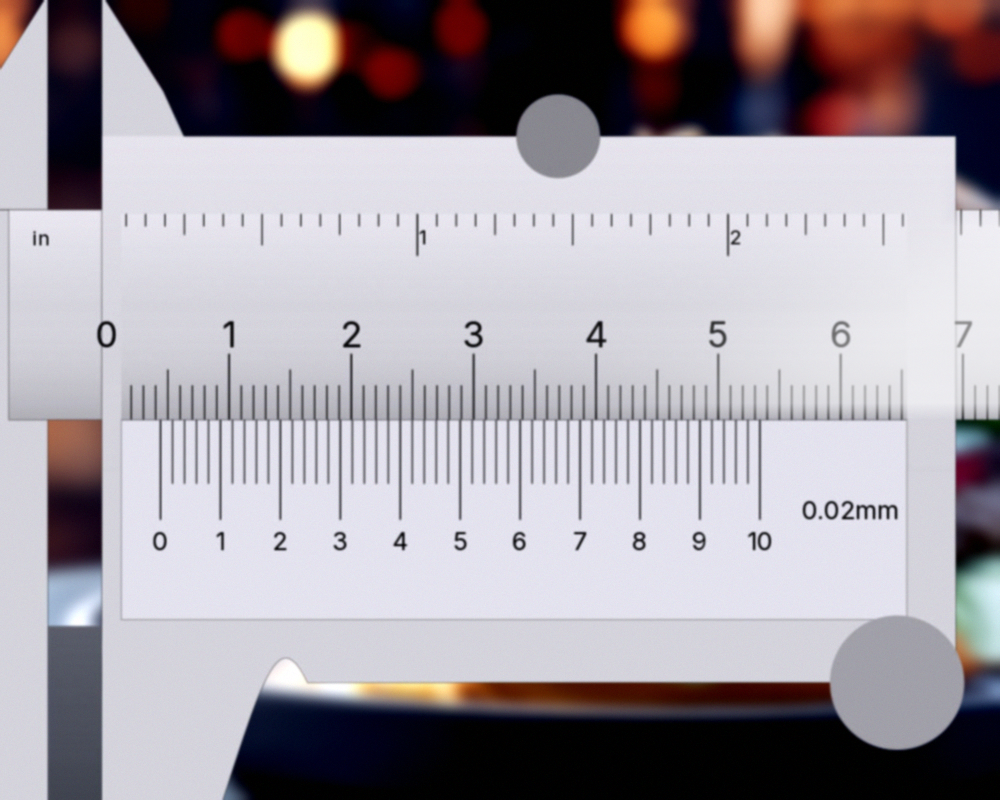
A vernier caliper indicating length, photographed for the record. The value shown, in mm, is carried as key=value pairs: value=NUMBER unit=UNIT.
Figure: value=4.4 unit=mm
